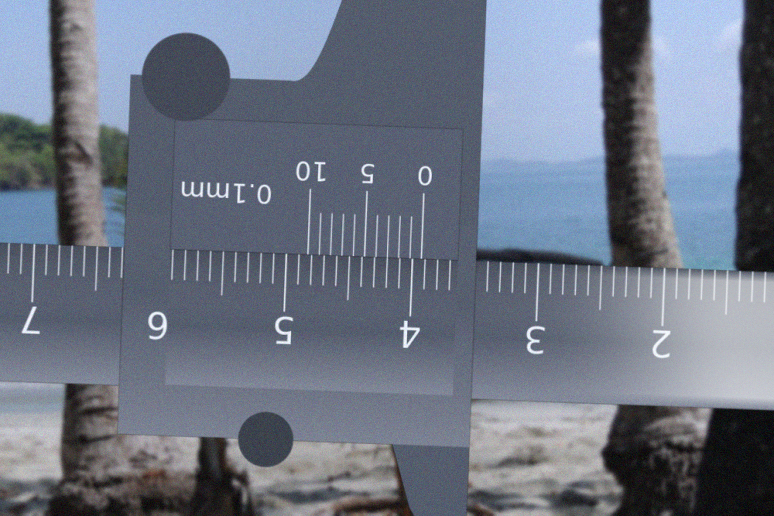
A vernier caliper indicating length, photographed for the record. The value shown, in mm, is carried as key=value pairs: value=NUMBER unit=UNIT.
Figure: value=39.3 unit=mm
